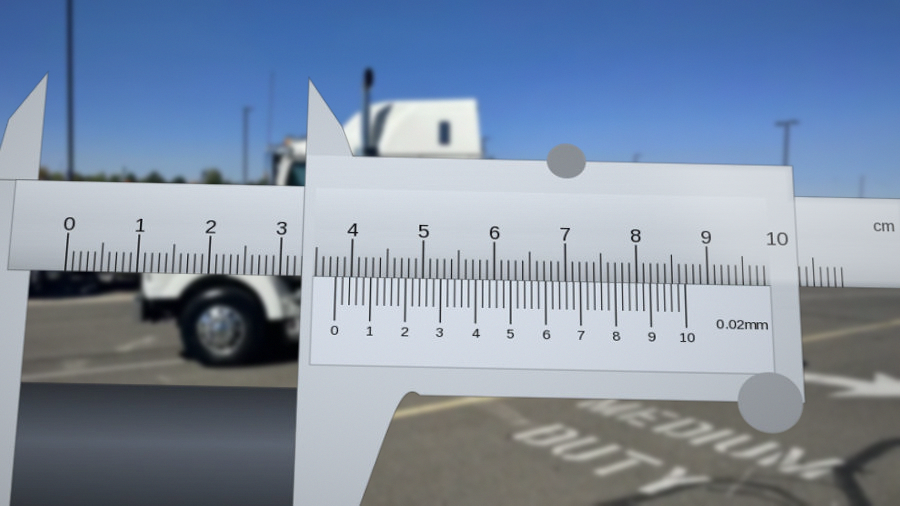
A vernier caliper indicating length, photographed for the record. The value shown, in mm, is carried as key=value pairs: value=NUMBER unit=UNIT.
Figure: value=37.8 unit=mm
